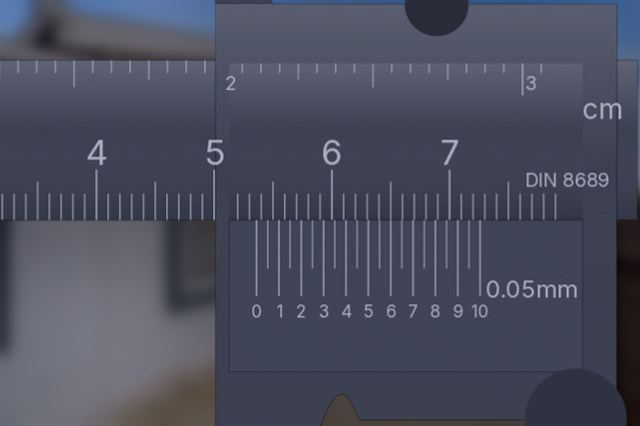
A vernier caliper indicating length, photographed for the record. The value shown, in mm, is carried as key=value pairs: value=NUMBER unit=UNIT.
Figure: value=53.6 unit=mm
